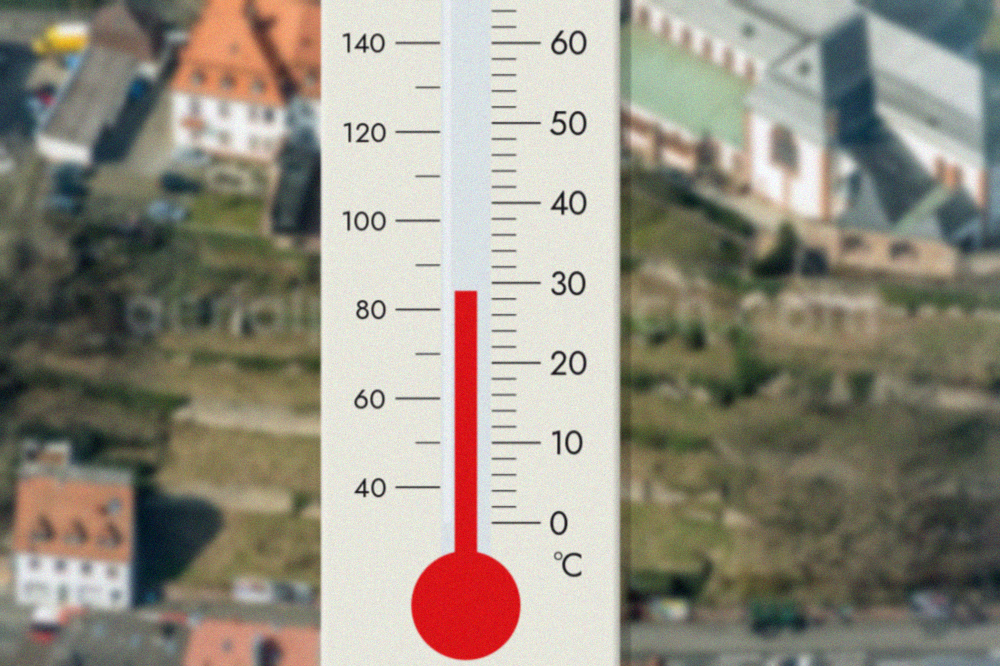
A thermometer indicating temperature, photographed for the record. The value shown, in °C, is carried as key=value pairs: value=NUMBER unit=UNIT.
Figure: value=29 unit=°C
